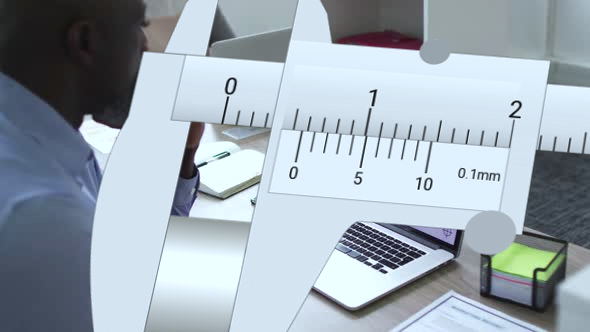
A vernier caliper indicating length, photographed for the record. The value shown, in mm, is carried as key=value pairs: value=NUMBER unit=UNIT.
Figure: value=5.6 unit=mm
